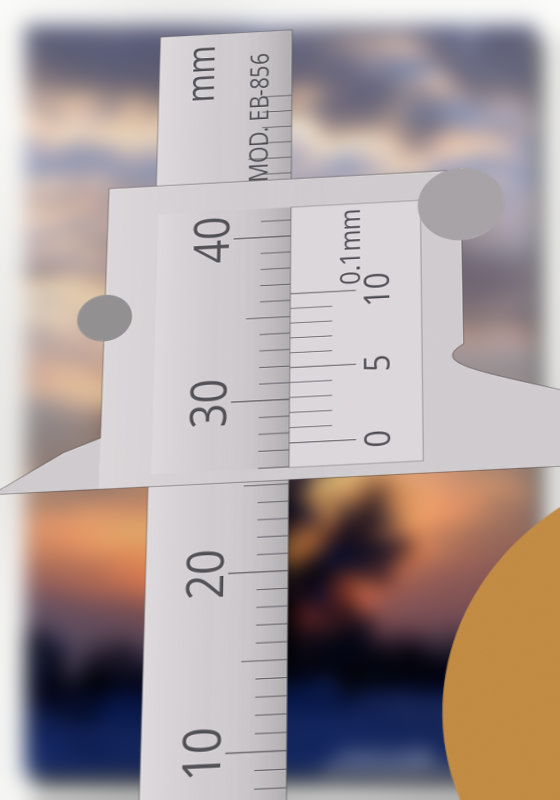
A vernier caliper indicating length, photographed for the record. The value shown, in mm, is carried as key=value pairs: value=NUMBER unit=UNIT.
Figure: value=27.4 unit=mm
